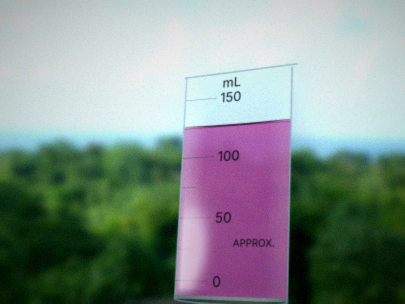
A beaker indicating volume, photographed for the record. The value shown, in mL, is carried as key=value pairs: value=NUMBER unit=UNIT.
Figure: value=125 unit=mL
